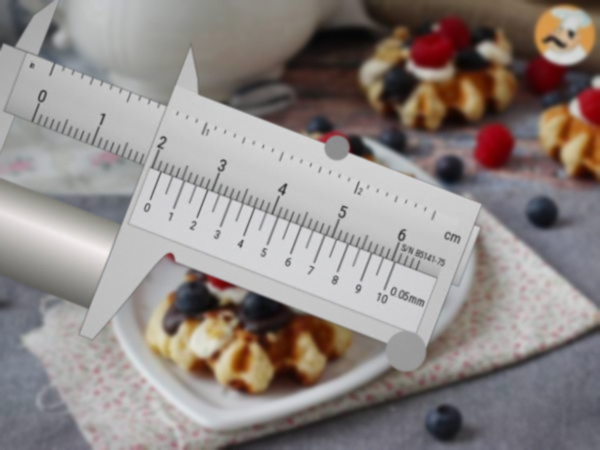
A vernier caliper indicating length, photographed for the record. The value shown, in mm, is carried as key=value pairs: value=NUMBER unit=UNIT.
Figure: value=21.5 unit=mm
